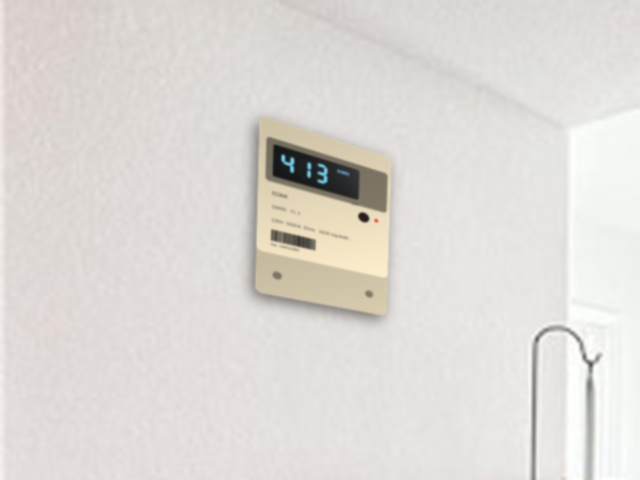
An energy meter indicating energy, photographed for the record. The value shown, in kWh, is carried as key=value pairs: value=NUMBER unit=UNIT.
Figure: value=413 unit=kWh
